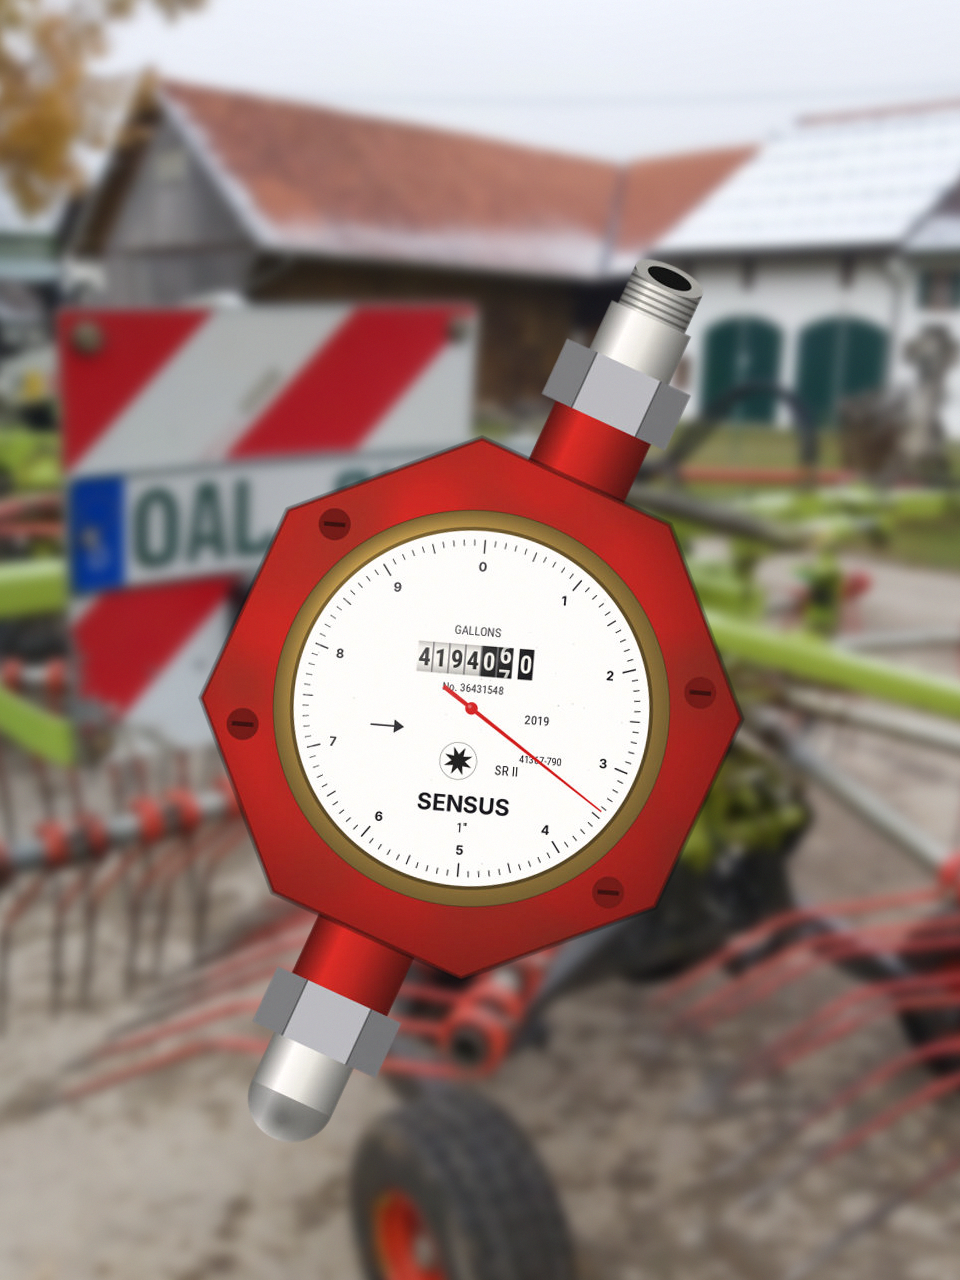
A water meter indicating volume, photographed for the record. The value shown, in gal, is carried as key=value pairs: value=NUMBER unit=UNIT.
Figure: value=4194063.4 unit=gal
